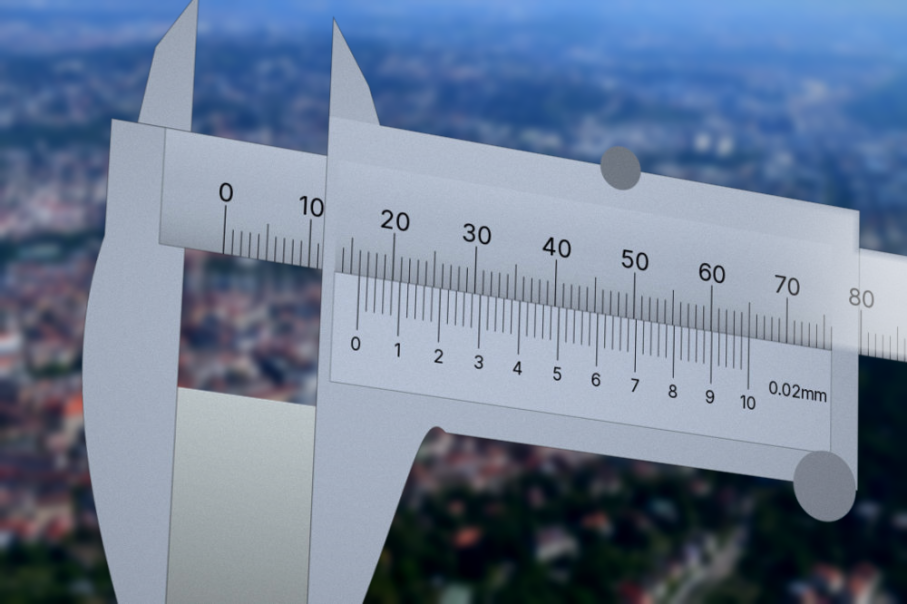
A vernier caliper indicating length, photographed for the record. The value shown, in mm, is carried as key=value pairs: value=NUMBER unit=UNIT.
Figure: value=16.0 unit=mm
